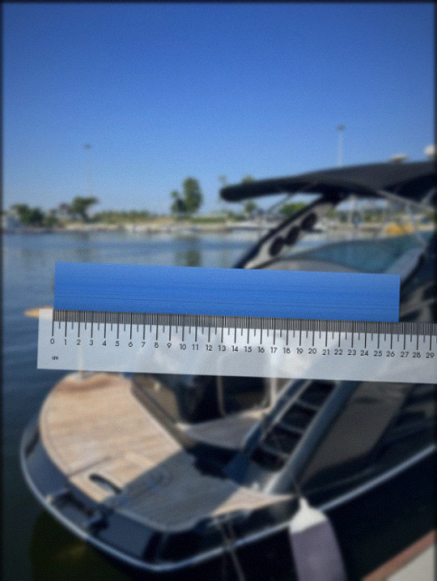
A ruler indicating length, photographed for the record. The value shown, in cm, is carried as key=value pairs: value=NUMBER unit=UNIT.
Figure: value=26.5 unit=cm
